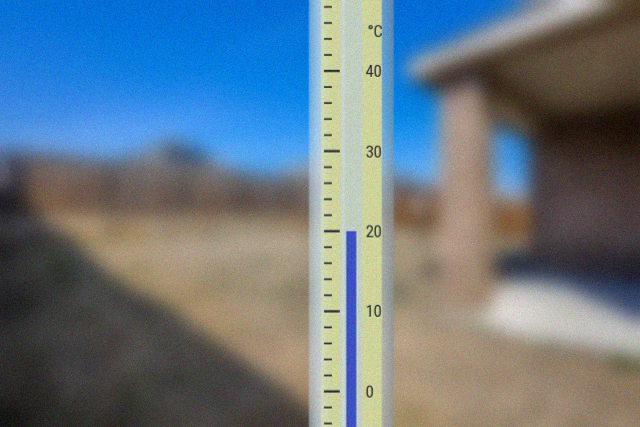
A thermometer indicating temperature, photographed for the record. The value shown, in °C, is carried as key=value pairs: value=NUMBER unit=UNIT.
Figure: value=20 unit=°C
